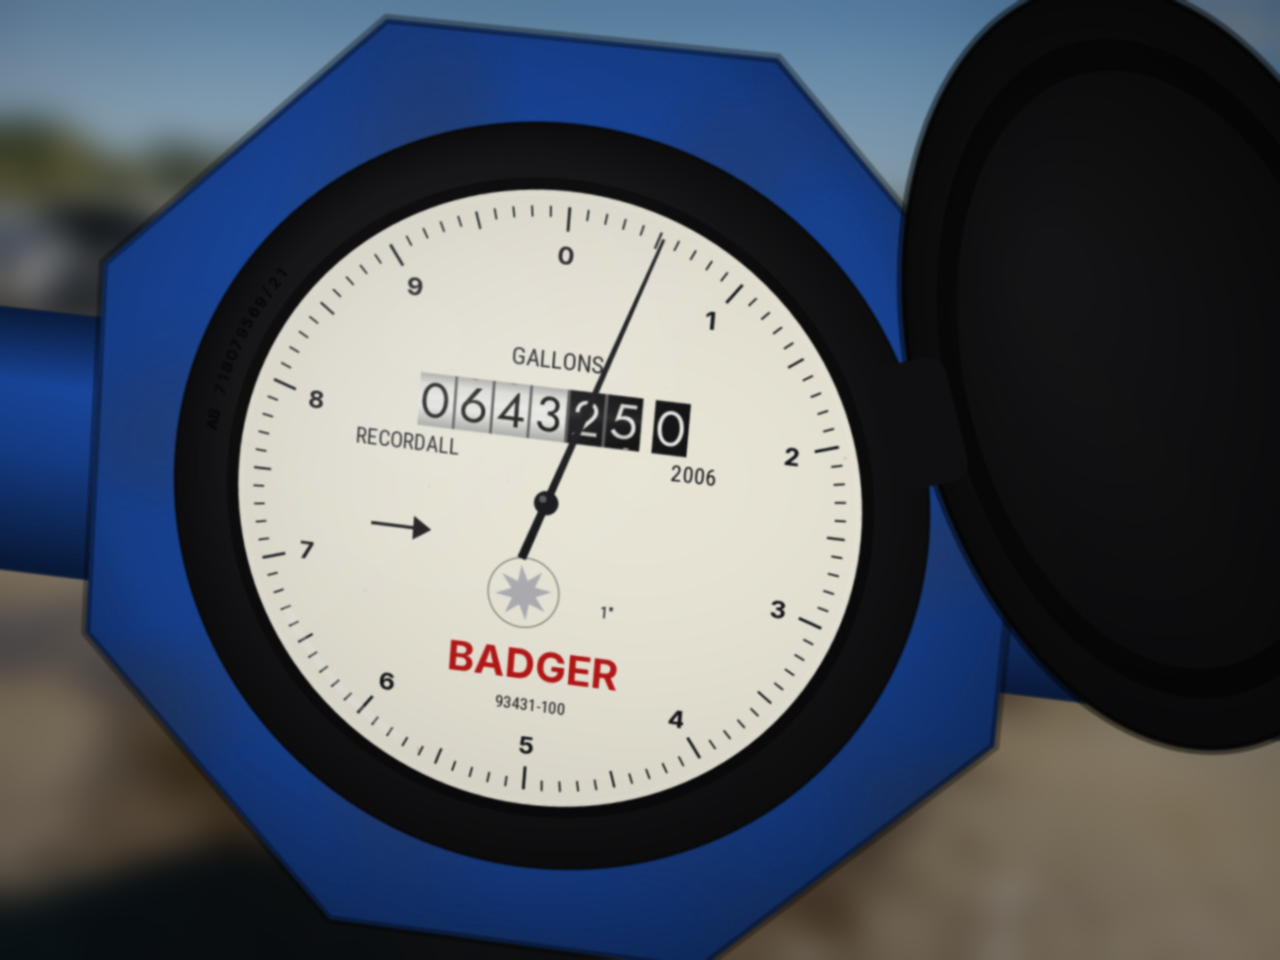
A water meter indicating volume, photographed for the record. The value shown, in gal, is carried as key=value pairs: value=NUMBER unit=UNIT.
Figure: value=643250.5 unit=gal
